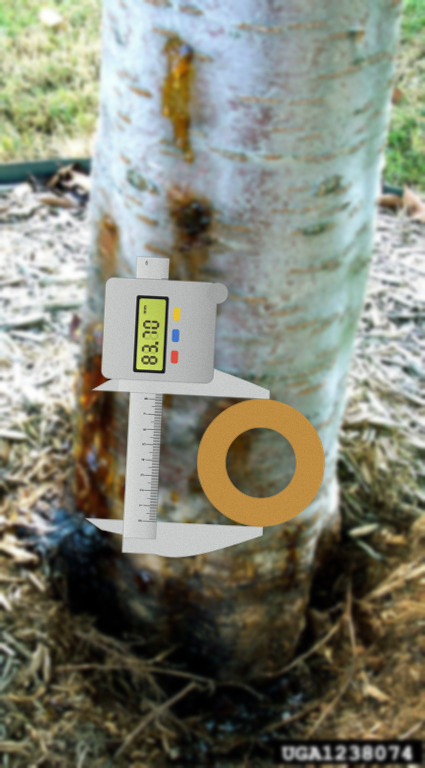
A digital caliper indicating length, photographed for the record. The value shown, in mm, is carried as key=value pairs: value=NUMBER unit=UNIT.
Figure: value=83.70 unit=mm
